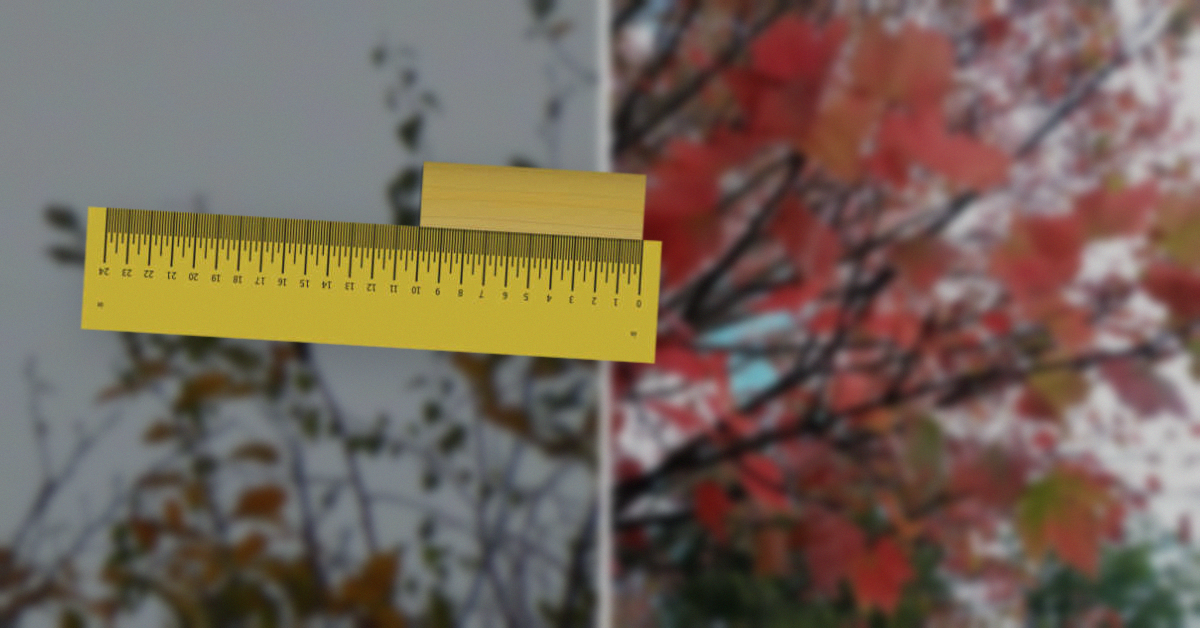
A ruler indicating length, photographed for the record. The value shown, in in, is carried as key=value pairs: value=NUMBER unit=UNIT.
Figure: value=10 unit=in
